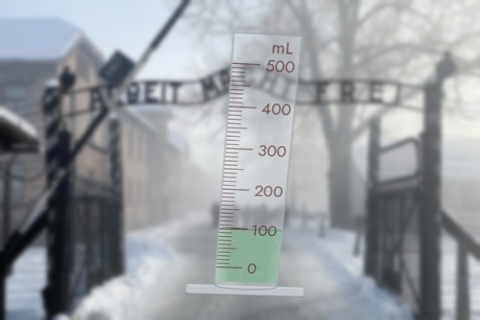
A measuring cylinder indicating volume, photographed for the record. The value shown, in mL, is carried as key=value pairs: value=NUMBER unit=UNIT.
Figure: value=100 unit=mL
